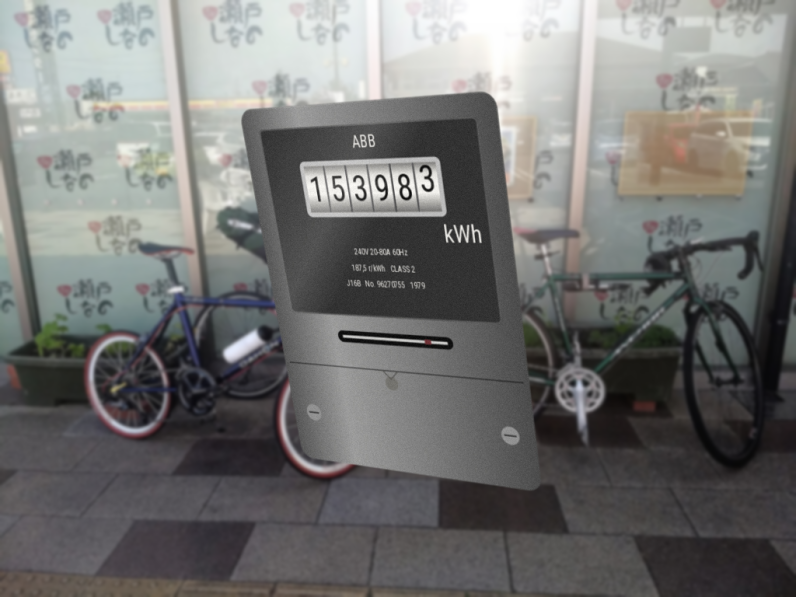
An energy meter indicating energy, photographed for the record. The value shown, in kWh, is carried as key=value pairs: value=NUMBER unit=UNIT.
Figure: value=153983 unit=kWh
